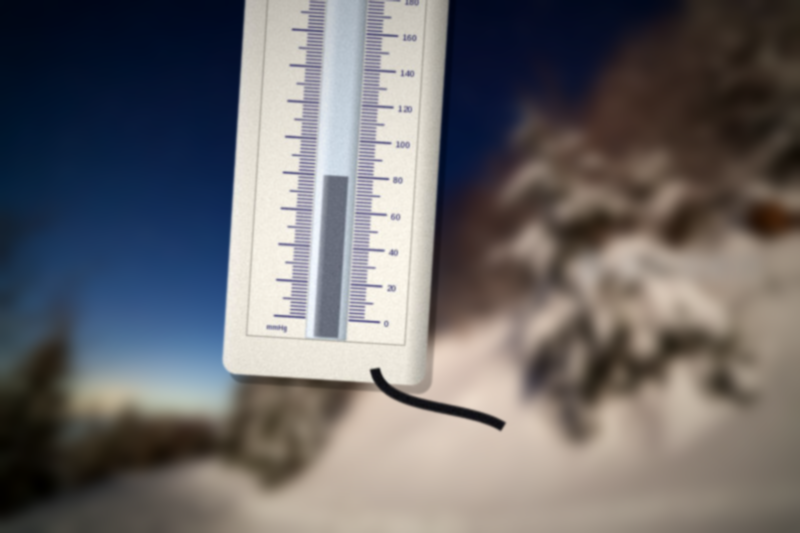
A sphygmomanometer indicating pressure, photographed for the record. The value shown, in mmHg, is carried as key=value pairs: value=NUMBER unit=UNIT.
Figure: value=80 unit=mmHg
